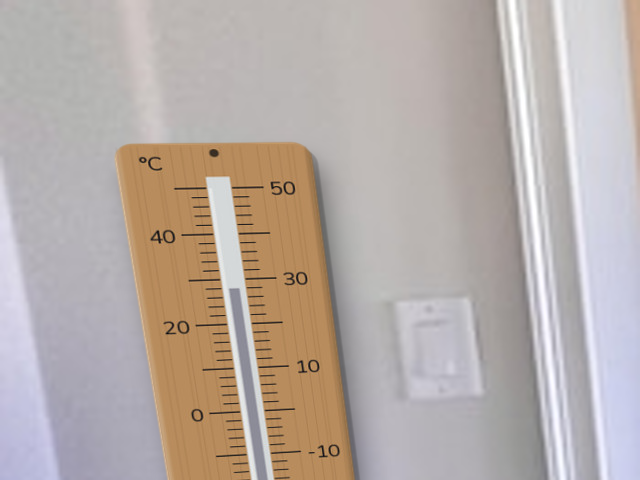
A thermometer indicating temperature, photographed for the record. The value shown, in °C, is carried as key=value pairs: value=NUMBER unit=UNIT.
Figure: value=28 unit=°C
